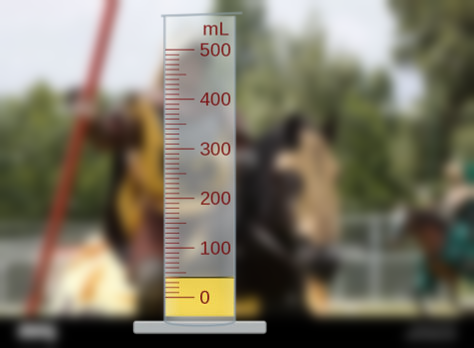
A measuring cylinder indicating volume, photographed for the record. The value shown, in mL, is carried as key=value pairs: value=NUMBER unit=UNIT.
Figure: value=40 unit=mL
